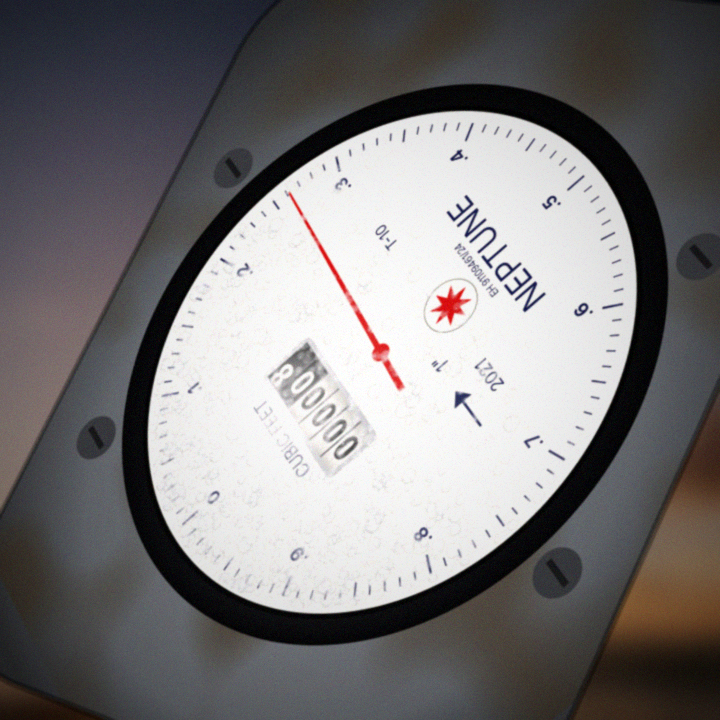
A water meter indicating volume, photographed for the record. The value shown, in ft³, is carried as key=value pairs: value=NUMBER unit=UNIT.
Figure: value=8.26 unit=ft³
